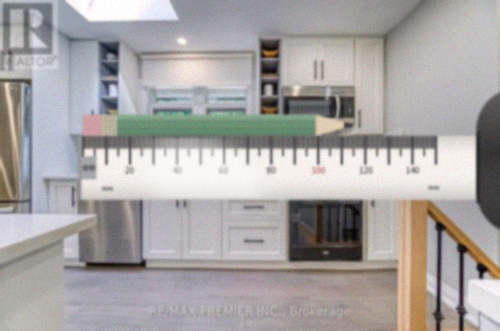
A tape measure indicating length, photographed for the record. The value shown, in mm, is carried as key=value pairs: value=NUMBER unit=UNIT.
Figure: value=115 unit=mm
